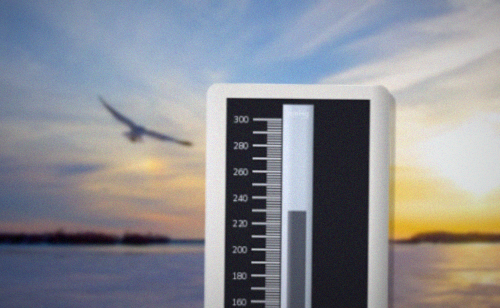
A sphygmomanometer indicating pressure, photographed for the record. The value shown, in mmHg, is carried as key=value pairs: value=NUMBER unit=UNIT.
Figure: value=230 unit=mmHg
